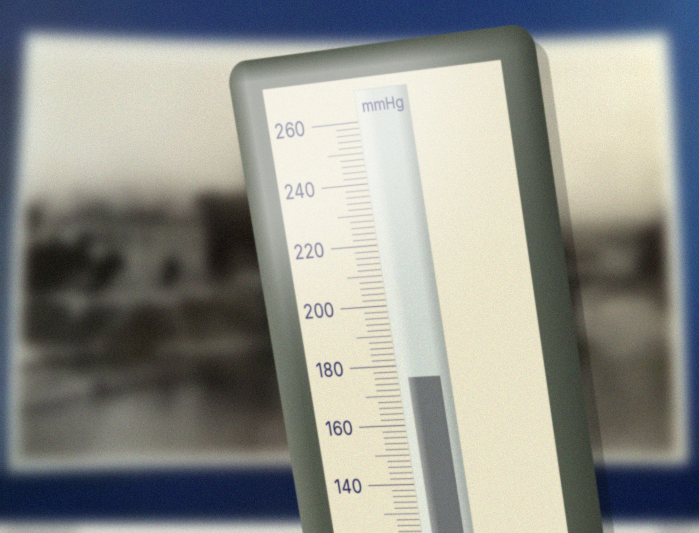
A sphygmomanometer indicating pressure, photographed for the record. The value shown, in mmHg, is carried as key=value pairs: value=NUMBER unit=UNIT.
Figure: value=176 unit=mmHg
